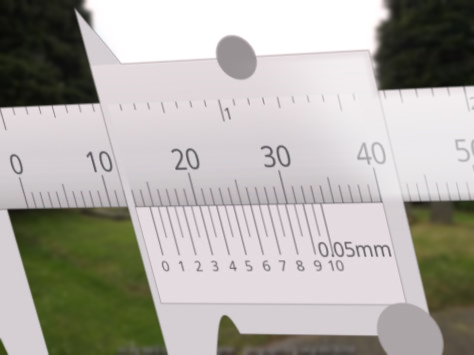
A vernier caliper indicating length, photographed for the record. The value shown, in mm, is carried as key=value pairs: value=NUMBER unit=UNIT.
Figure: value=14.6 unit=mm
